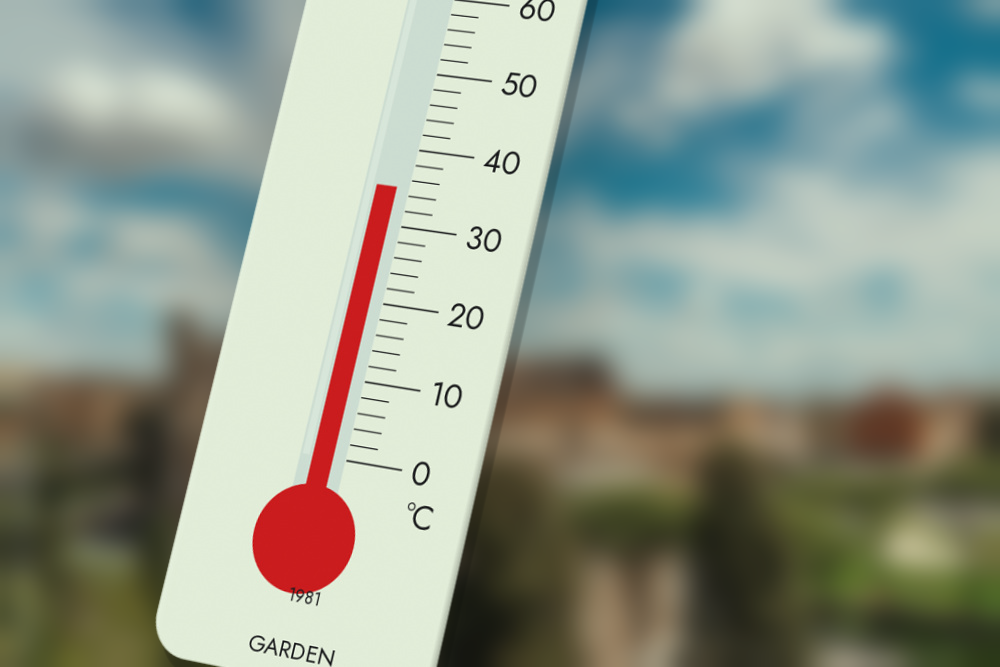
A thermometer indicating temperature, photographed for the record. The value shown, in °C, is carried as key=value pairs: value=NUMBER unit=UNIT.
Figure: value=35 unit=°C
